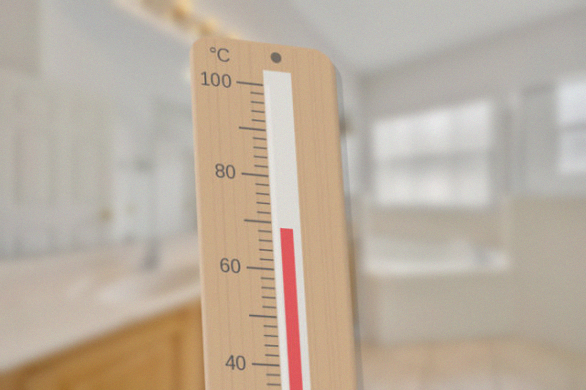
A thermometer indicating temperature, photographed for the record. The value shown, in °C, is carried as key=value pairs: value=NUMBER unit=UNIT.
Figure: value=69 unit=°C
